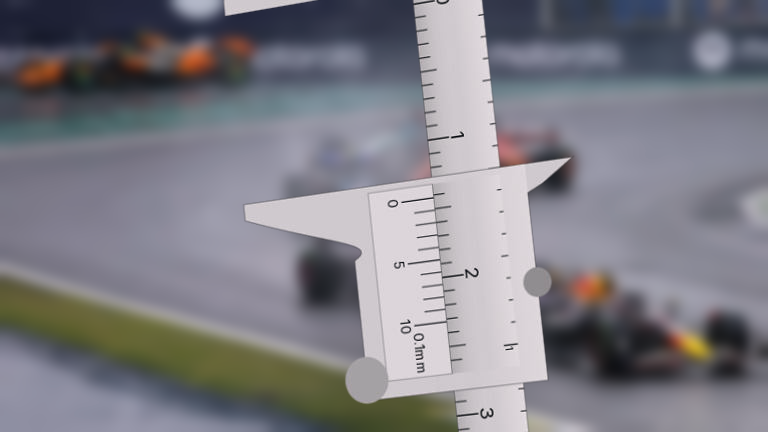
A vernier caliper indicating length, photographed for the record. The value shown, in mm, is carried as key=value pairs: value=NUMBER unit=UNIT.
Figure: value=14.2 unit=mm
